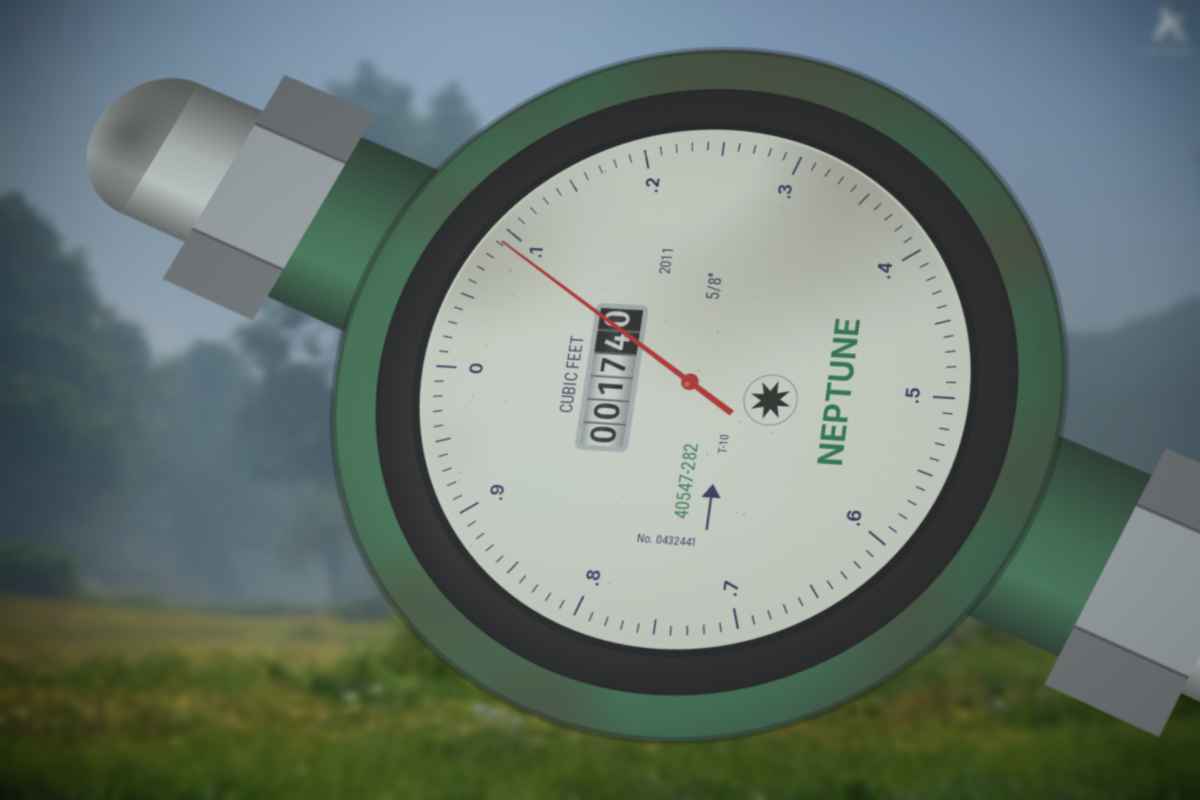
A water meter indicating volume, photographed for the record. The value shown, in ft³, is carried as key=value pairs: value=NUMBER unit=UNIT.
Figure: value=1740.09 unit=ft³
